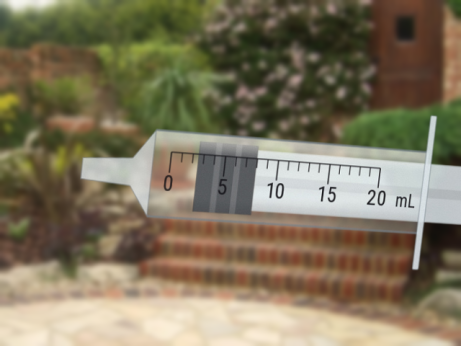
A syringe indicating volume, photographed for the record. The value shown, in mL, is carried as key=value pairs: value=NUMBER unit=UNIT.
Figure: value=2.5 unit=mL
